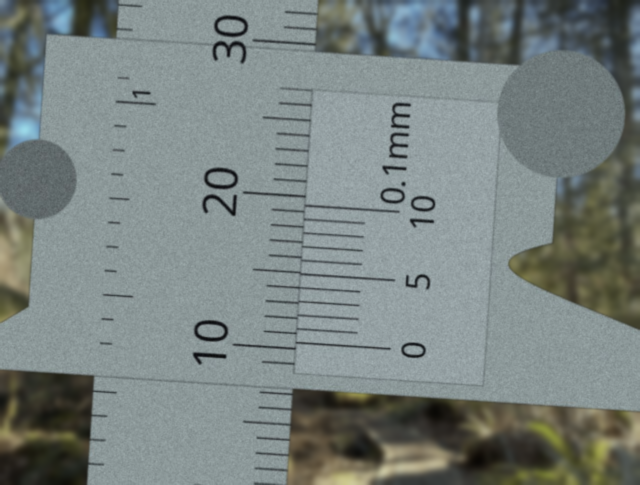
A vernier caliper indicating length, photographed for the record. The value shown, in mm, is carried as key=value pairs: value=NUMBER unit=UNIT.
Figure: value=10.4 unit=mm
